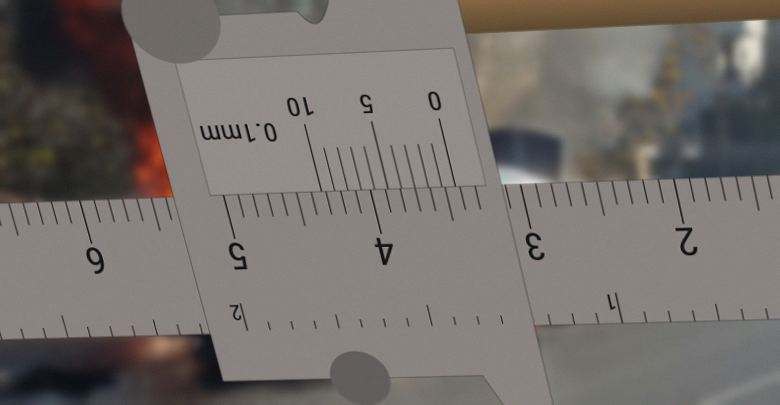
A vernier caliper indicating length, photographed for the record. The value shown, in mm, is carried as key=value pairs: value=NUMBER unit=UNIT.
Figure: value=34.3 unit=mm
